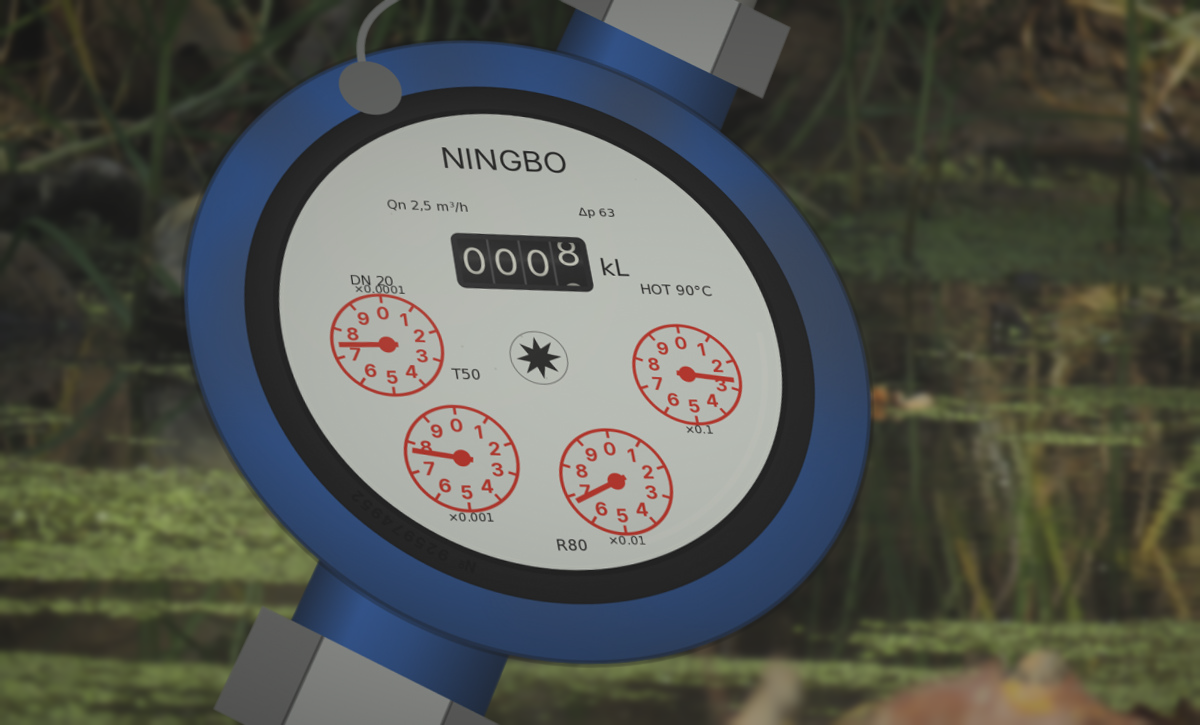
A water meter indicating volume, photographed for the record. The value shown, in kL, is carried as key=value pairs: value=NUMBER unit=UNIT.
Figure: value=8.2677 unit=kL
